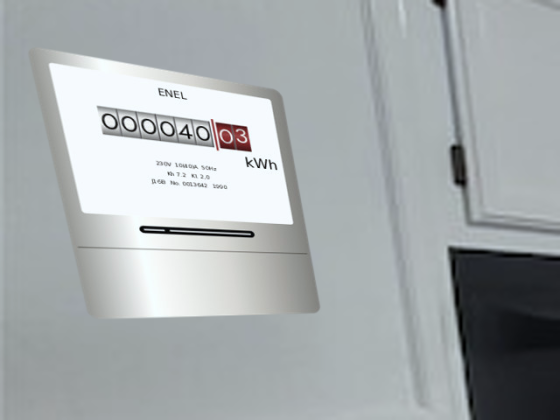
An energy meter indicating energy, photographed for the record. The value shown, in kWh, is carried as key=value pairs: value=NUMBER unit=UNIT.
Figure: value=40.03 unit=kWh
